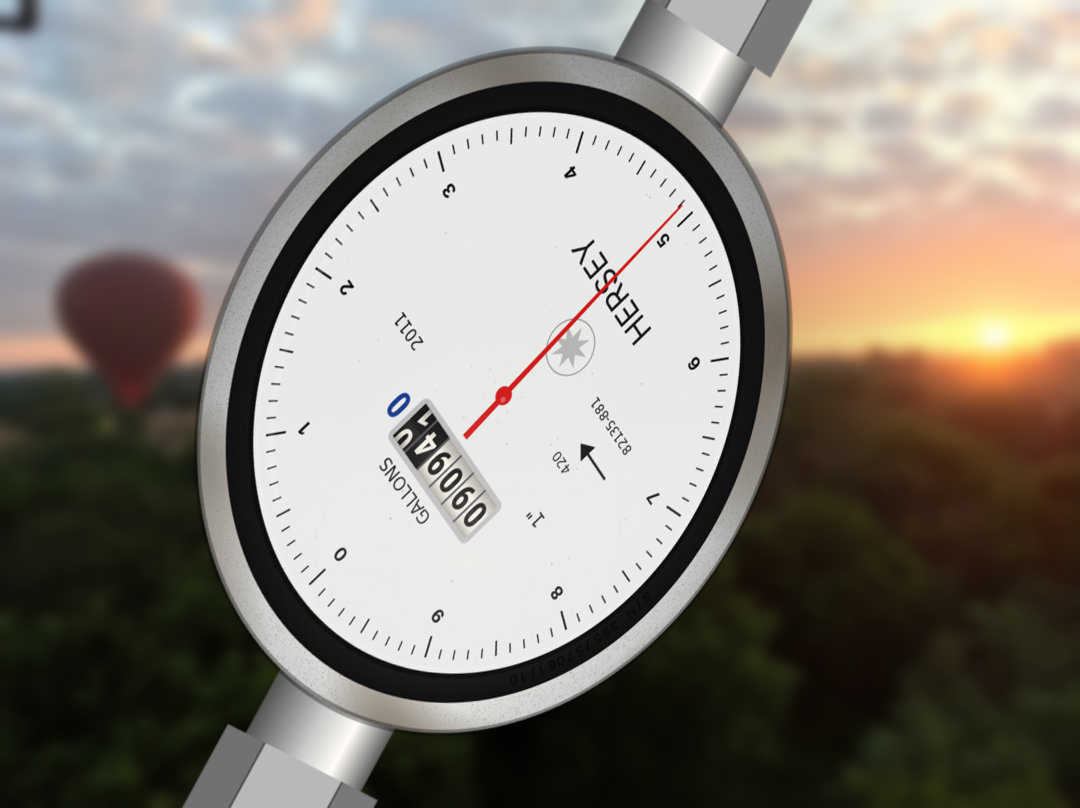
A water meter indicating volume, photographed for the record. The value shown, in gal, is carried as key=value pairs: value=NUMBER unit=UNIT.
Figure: value=909404.9 unit=gal
